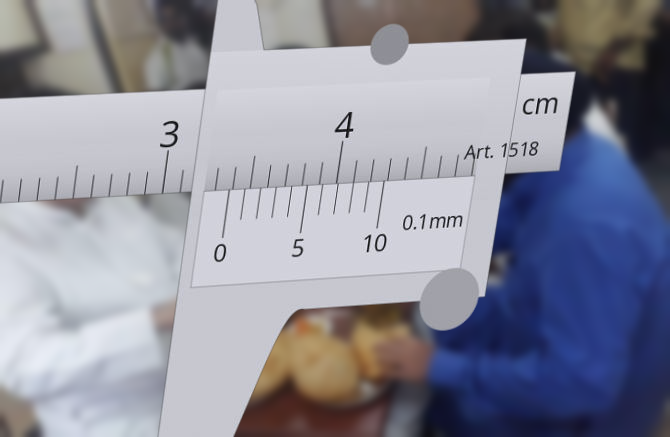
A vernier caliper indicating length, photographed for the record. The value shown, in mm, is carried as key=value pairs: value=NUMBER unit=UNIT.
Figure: value=33.8 unit=mm
